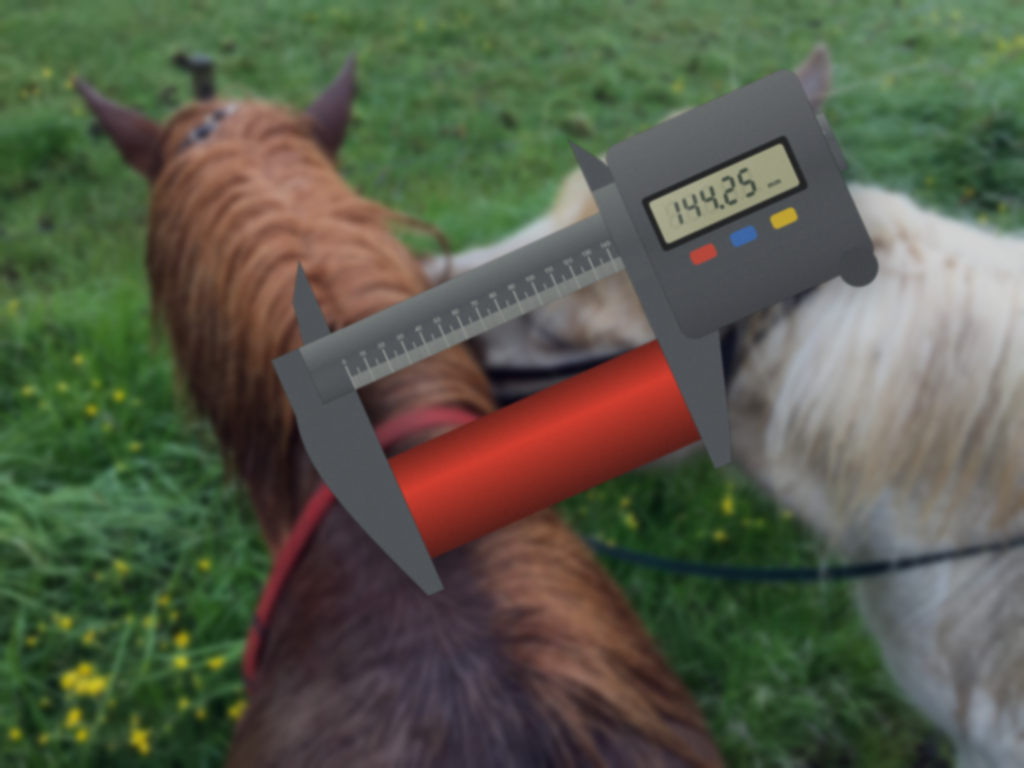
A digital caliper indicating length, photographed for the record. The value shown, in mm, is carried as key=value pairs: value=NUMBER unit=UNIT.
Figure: value=144.25 unit=mm
